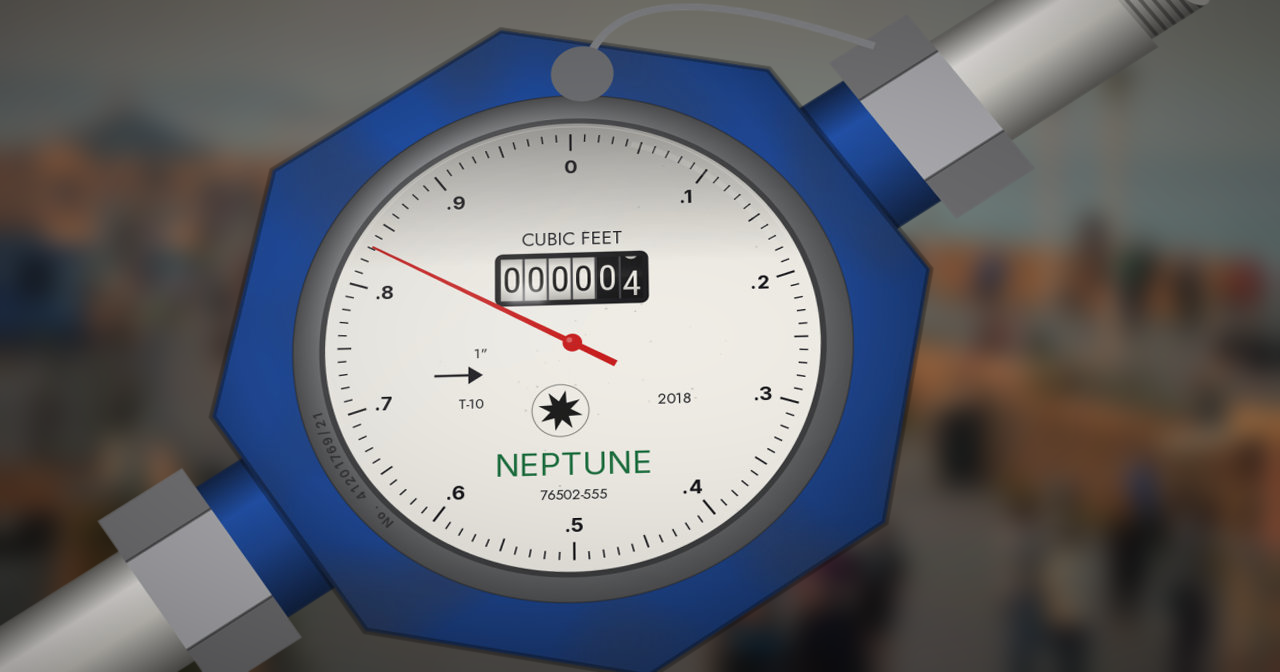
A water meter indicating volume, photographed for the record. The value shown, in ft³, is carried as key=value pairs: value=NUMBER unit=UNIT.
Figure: value=3.83 unit=ft³
